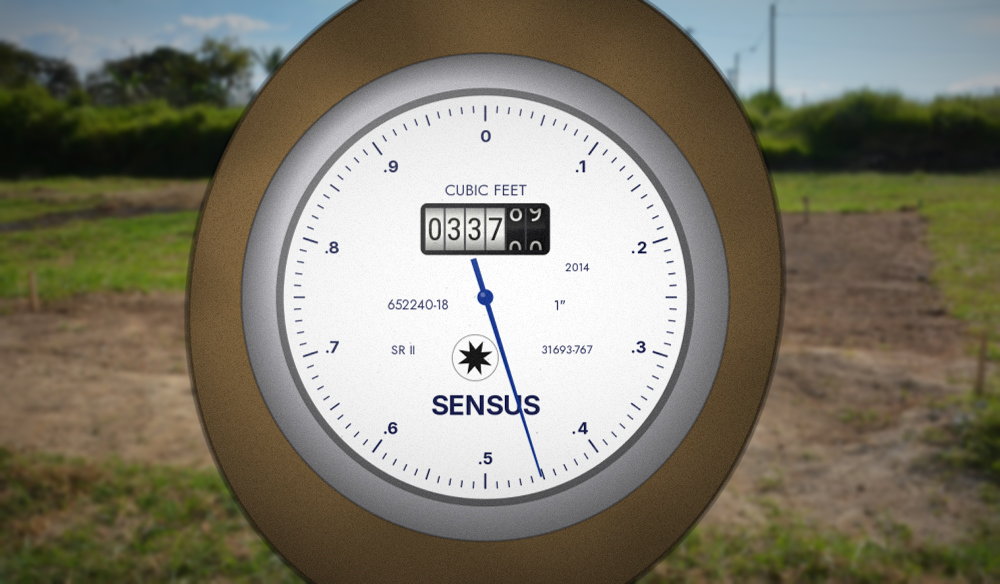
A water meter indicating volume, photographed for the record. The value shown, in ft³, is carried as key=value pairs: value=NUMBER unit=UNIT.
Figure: value=33789.45 unit=ft³
